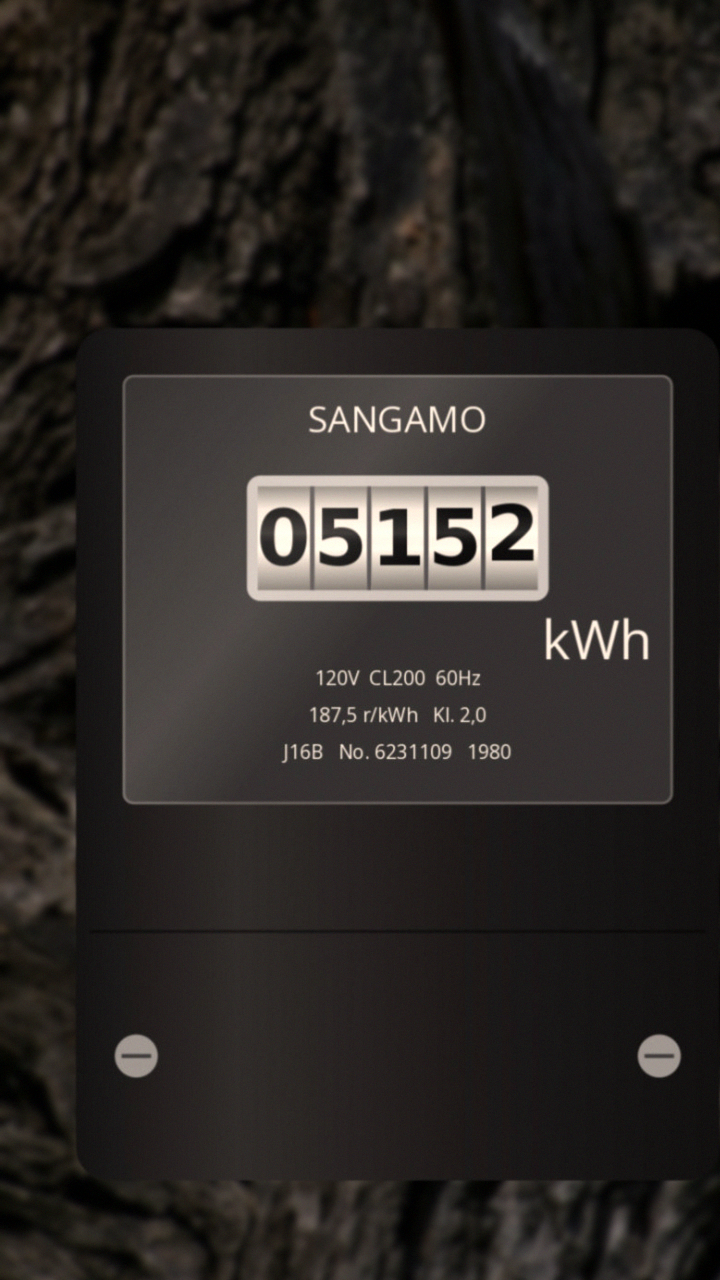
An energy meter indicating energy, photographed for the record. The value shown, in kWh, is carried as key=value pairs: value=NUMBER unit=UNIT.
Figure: value=5152 unit=kWh
